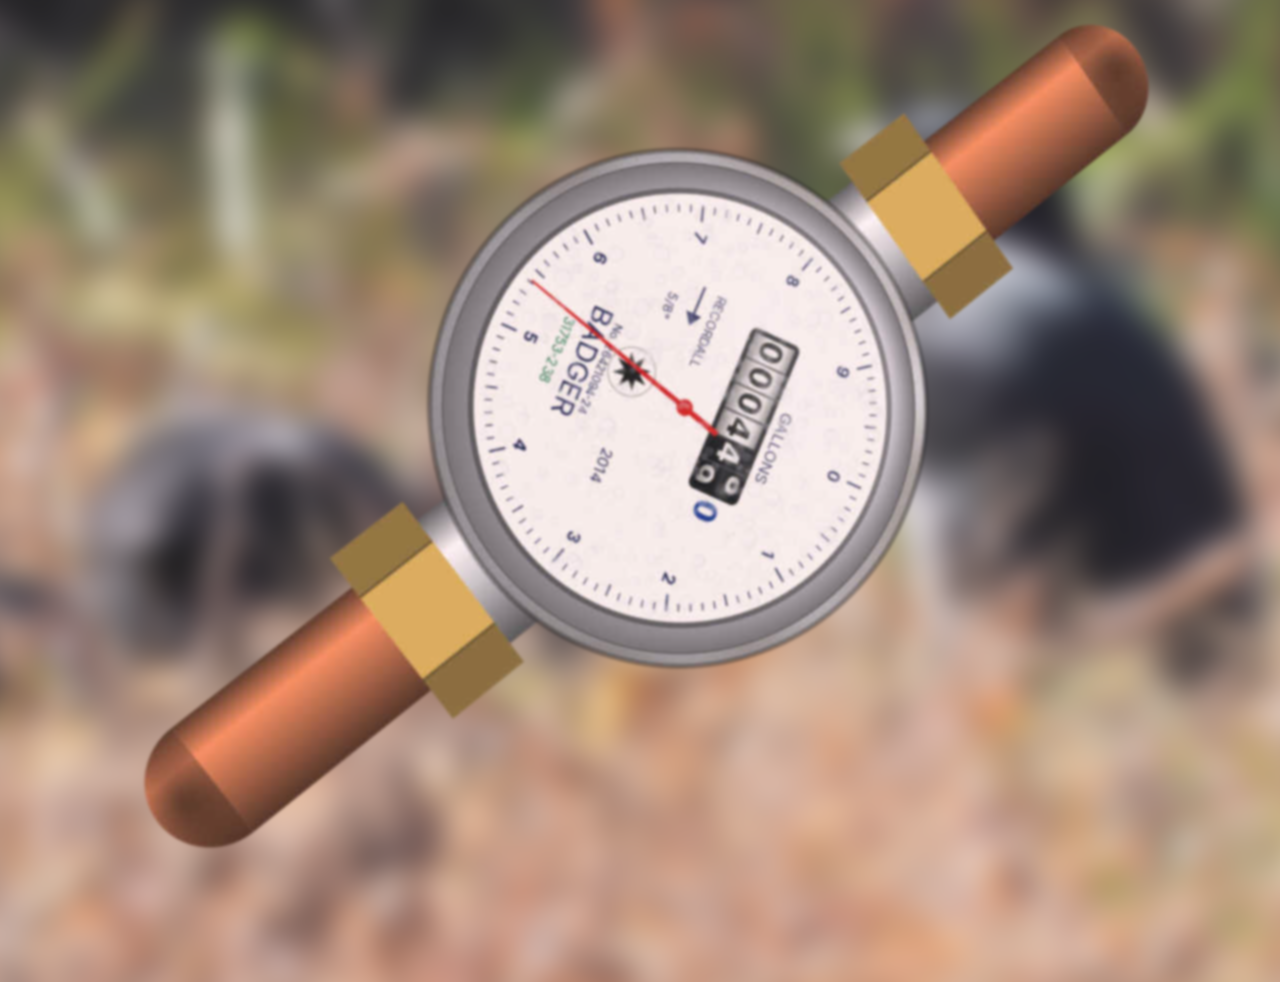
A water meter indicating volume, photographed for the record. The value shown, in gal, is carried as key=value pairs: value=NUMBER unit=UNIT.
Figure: value=4485.4 unit=gal
